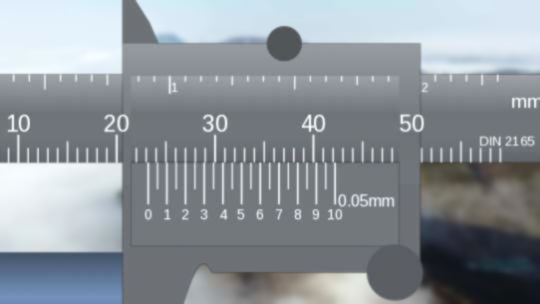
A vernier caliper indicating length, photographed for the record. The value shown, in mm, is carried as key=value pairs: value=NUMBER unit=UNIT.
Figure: value=23.2 unit=mm
